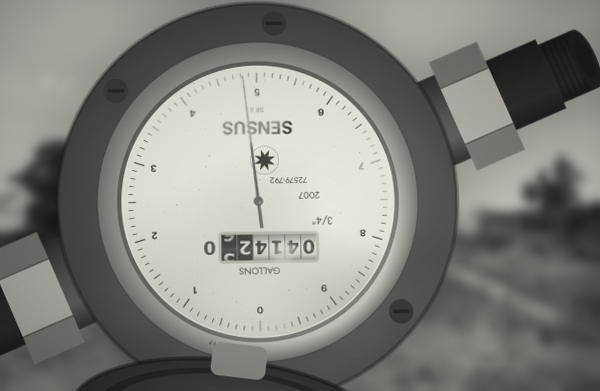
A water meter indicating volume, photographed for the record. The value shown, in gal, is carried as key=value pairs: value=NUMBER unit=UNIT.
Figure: value=414254.8 unit=gal
